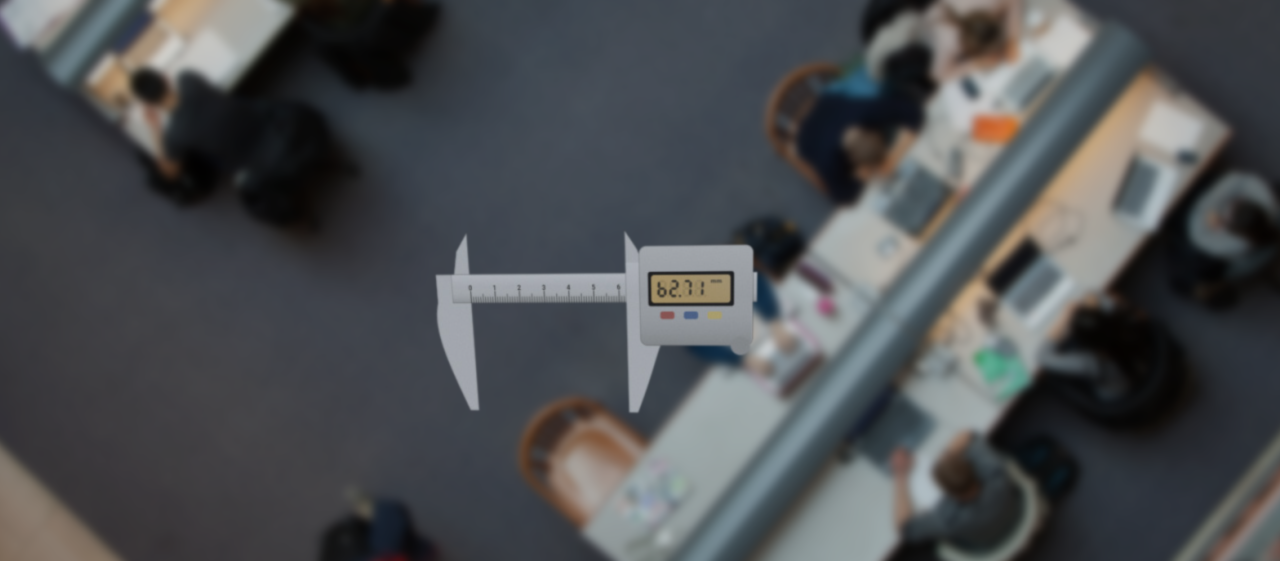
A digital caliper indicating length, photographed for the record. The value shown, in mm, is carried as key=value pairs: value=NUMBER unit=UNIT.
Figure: value=62.71 unit=mm
